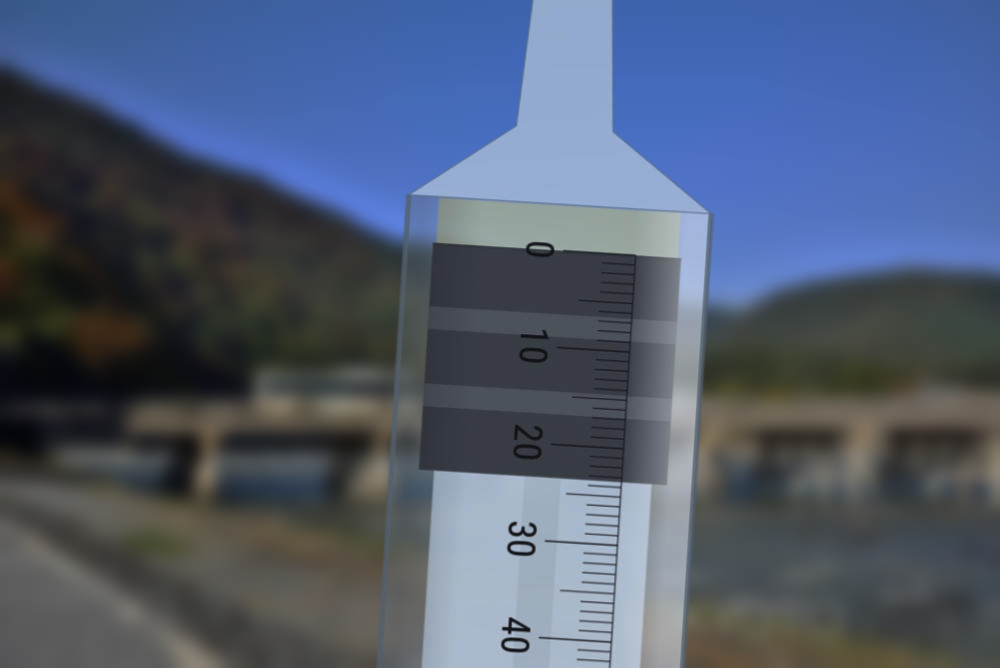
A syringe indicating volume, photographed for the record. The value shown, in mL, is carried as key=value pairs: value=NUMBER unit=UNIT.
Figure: value=0 unit=mL
